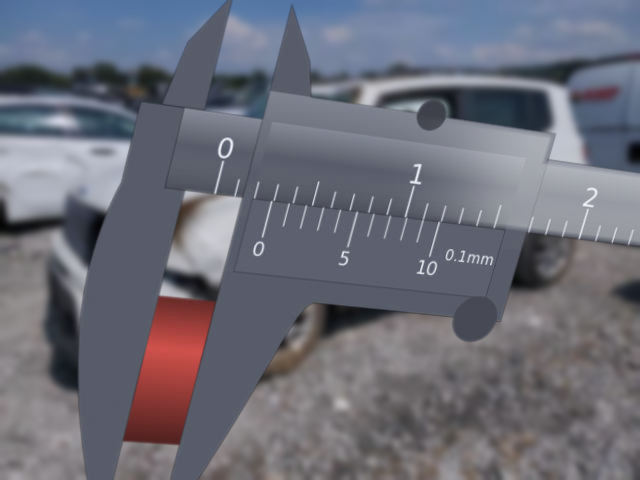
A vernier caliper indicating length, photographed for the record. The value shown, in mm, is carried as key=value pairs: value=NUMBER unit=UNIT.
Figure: value=2.9 unit=mm
